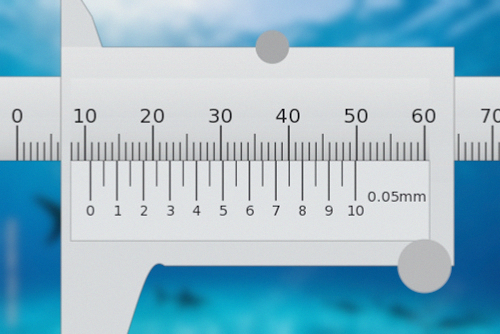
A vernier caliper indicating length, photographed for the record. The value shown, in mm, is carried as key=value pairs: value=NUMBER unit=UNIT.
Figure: value=10.8 unit=mm
